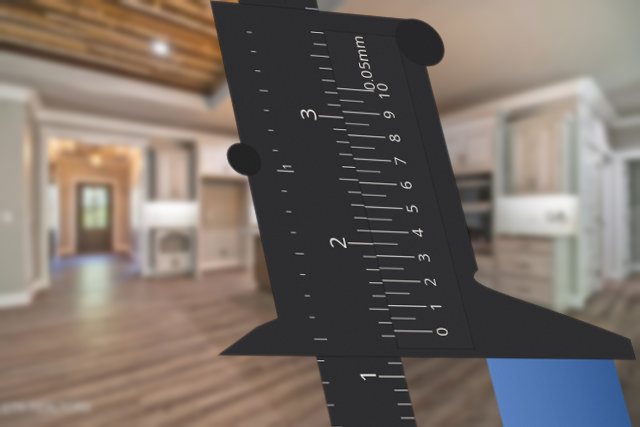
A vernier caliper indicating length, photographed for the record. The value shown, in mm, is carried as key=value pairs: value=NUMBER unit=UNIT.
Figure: value=13.4 unit=mm
